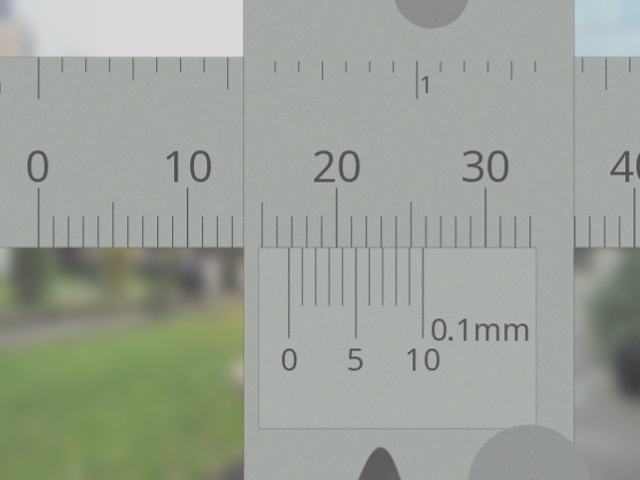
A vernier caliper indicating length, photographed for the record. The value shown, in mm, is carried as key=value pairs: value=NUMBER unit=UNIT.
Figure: value=16.8 unit=mm
